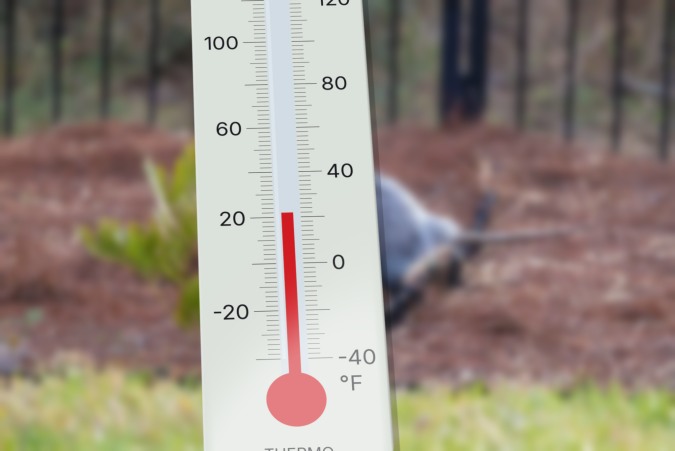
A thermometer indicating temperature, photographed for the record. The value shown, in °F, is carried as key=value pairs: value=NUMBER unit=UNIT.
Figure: value=22 unit=°F
